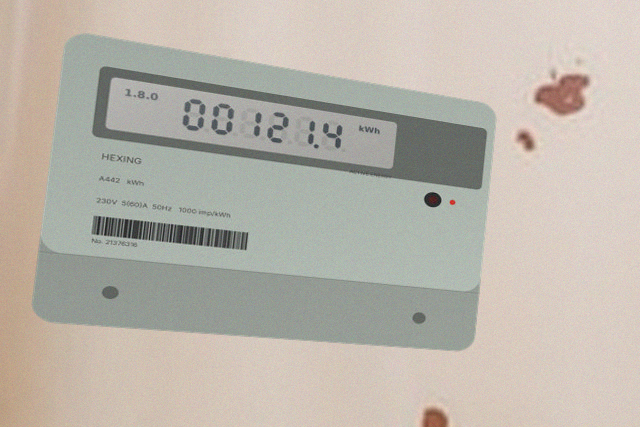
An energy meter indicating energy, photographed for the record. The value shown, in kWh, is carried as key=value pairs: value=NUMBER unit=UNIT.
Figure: value=121.4 unit=kWh
